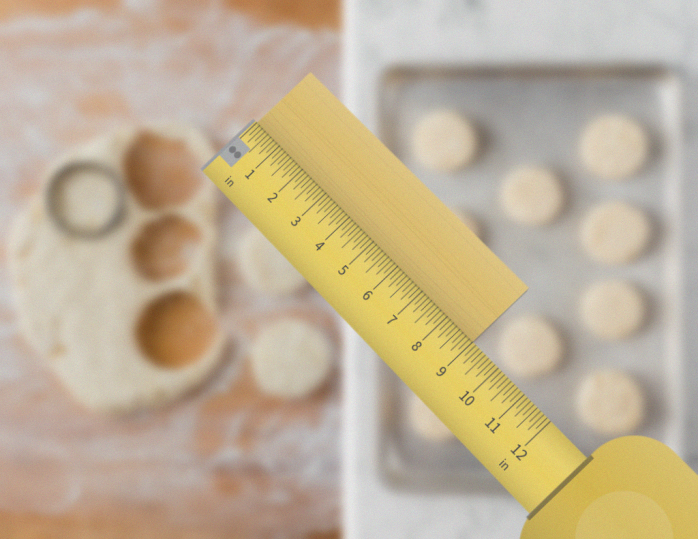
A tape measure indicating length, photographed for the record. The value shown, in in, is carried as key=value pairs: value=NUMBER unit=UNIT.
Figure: value=9 unit=in
